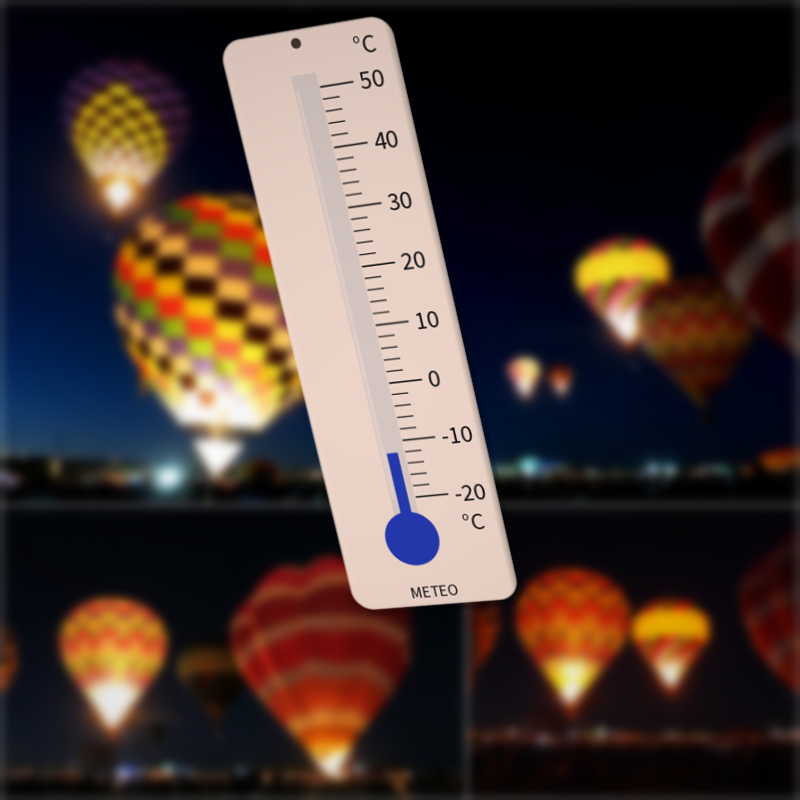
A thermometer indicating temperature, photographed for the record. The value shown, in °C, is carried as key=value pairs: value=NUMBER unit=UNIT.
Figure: value=-12 unit=°C
